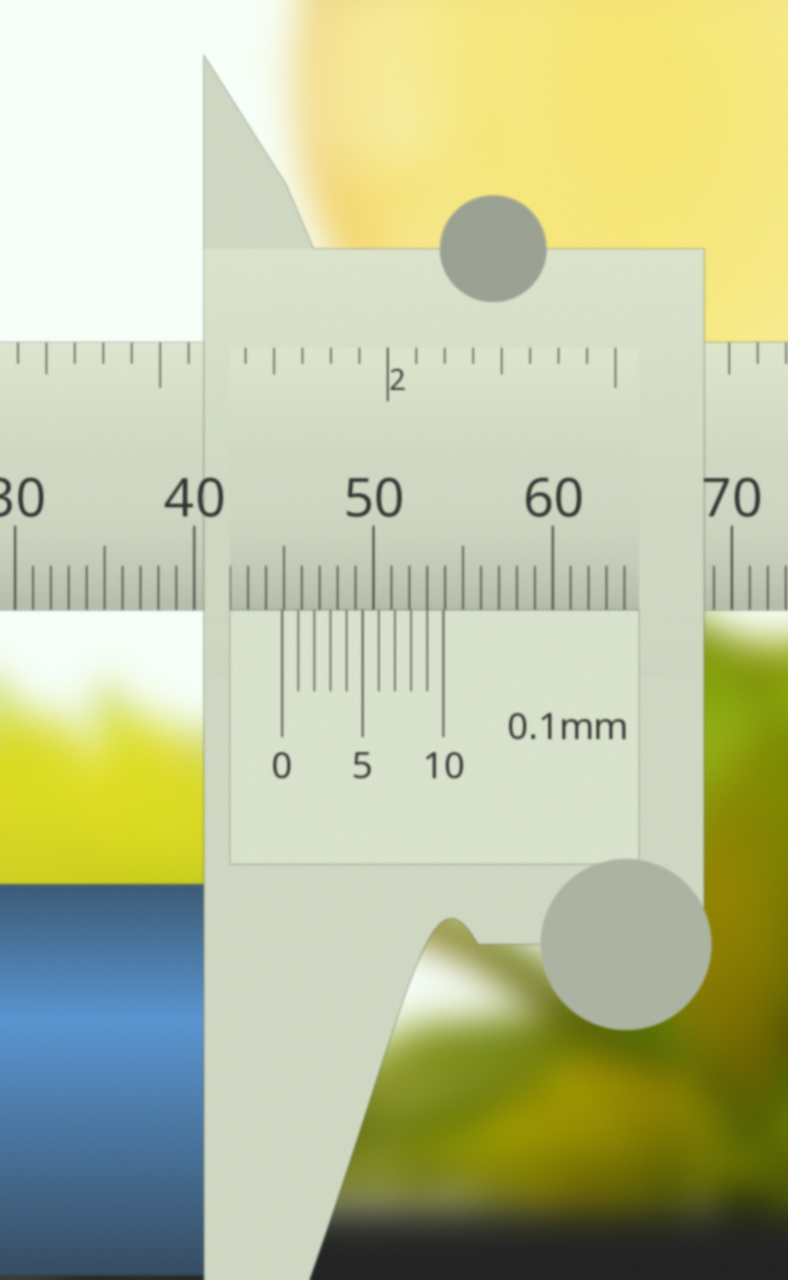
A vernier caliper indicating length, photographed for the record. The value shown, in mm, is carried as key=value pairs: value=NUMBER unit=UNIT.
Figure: value=44.9 unit=mm
